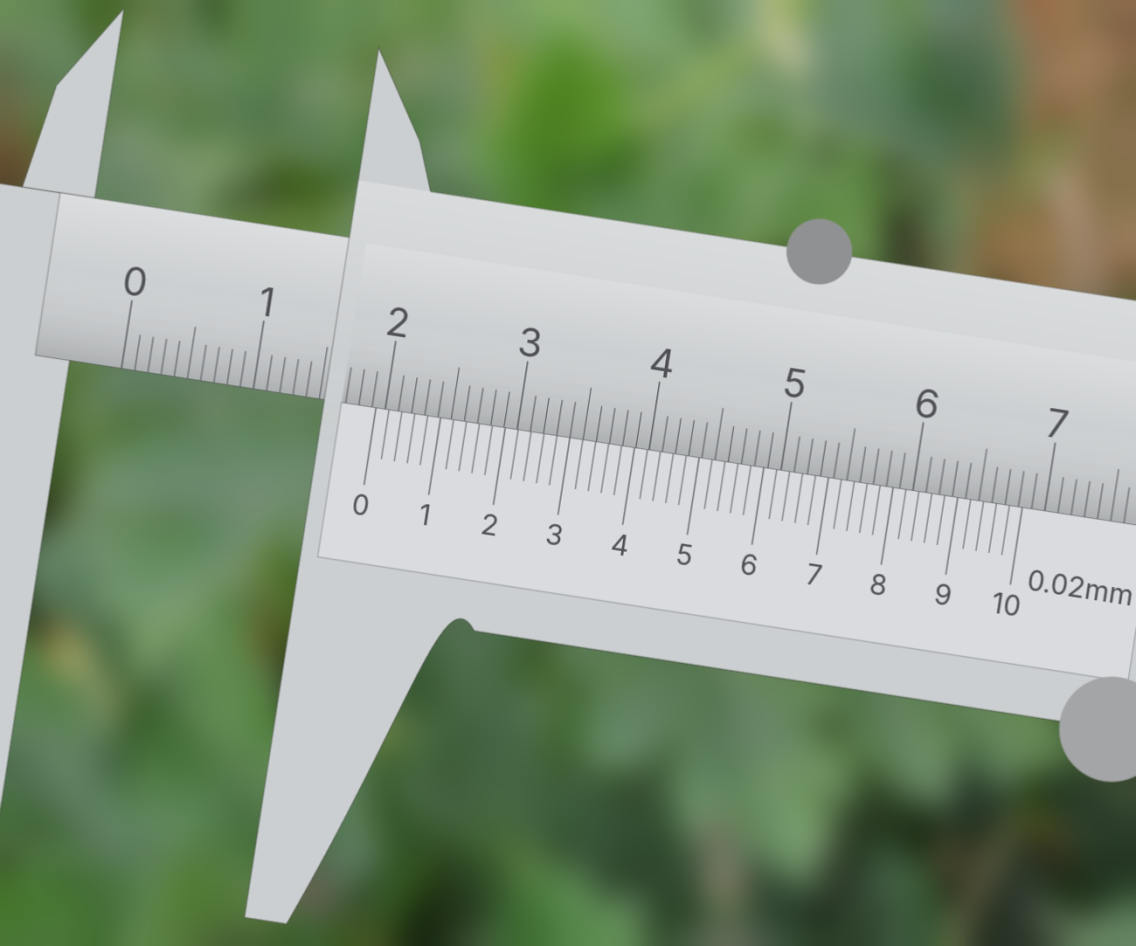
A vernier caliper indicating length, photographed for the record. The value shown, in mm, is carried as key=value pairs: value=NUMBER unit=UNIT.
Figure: value=19.3 unit=mm
